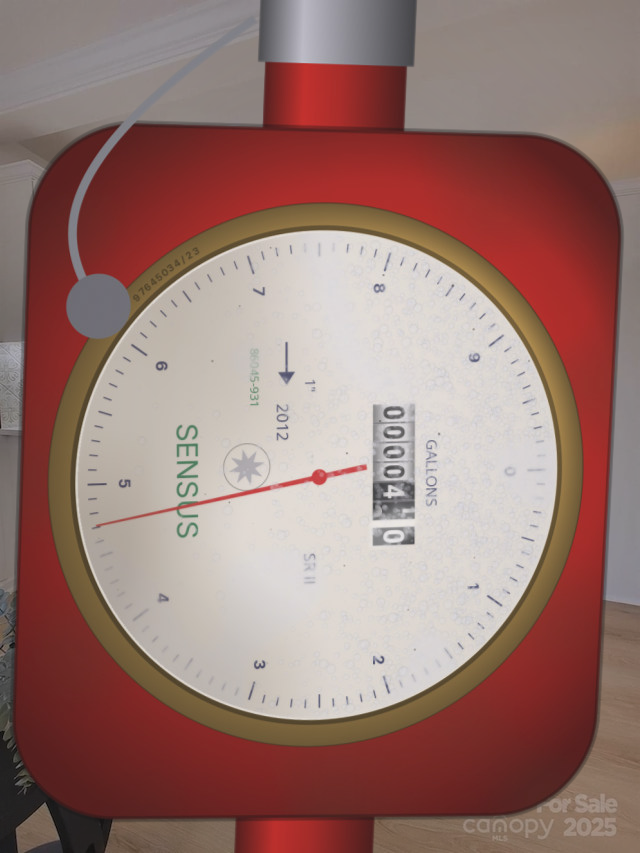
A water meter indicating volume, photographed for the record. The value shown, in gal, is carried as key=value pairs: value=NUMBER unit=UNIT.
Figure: value=414.7 unit=gal
